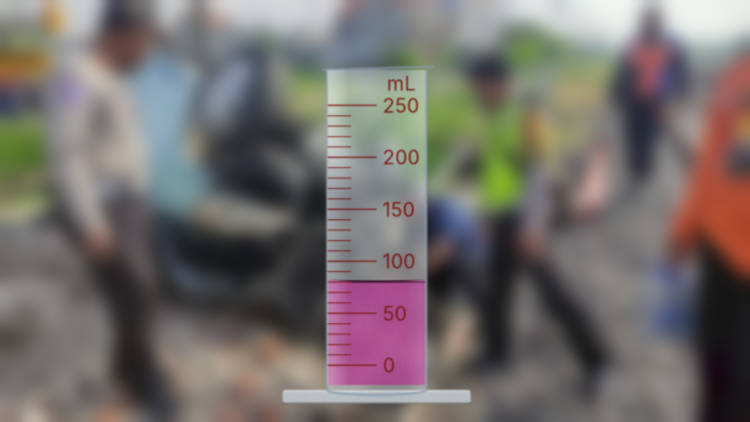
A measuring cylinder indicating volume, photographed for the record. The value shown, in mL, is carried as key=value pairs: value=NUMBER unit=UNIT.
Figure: value=80 unit=mL
